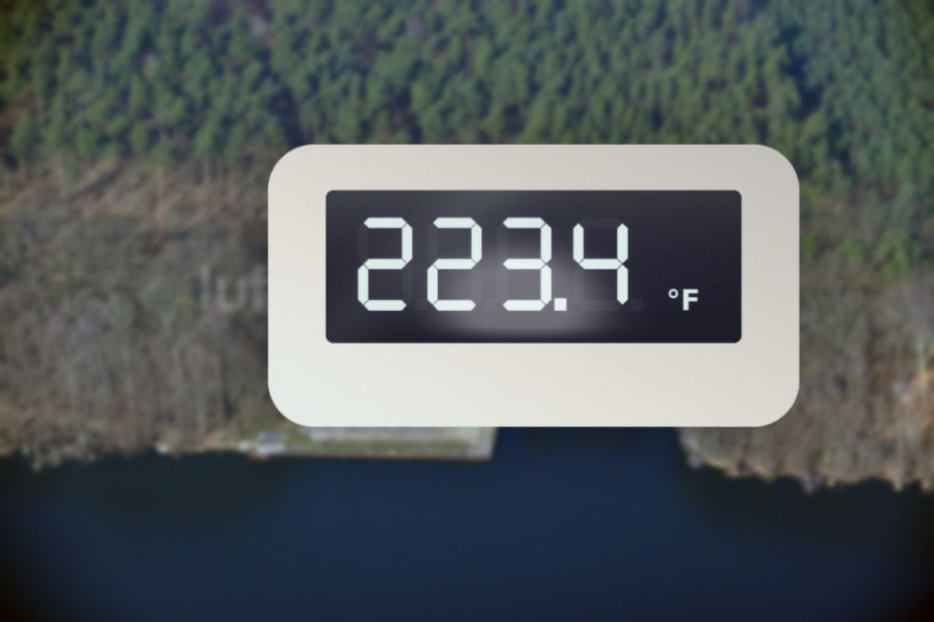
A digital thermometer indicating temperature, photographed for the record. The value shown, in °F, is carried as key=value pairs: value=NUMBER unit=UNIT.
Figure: value=223.4 unit=°F
